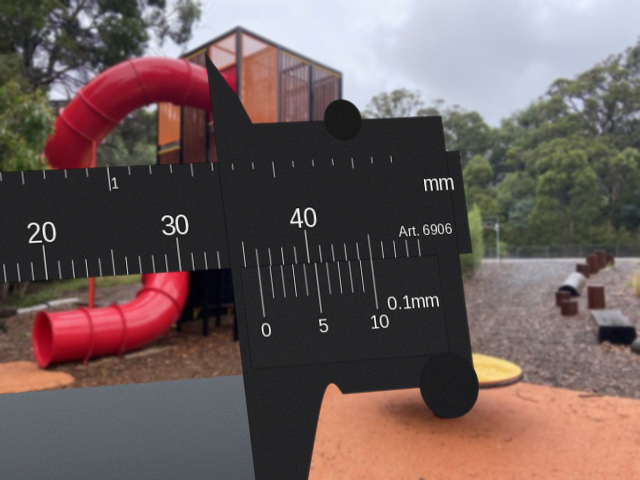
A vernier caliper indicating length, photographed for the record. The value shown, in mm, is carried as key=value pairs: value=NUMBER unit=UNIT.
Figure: value=36.0 unit=mm
